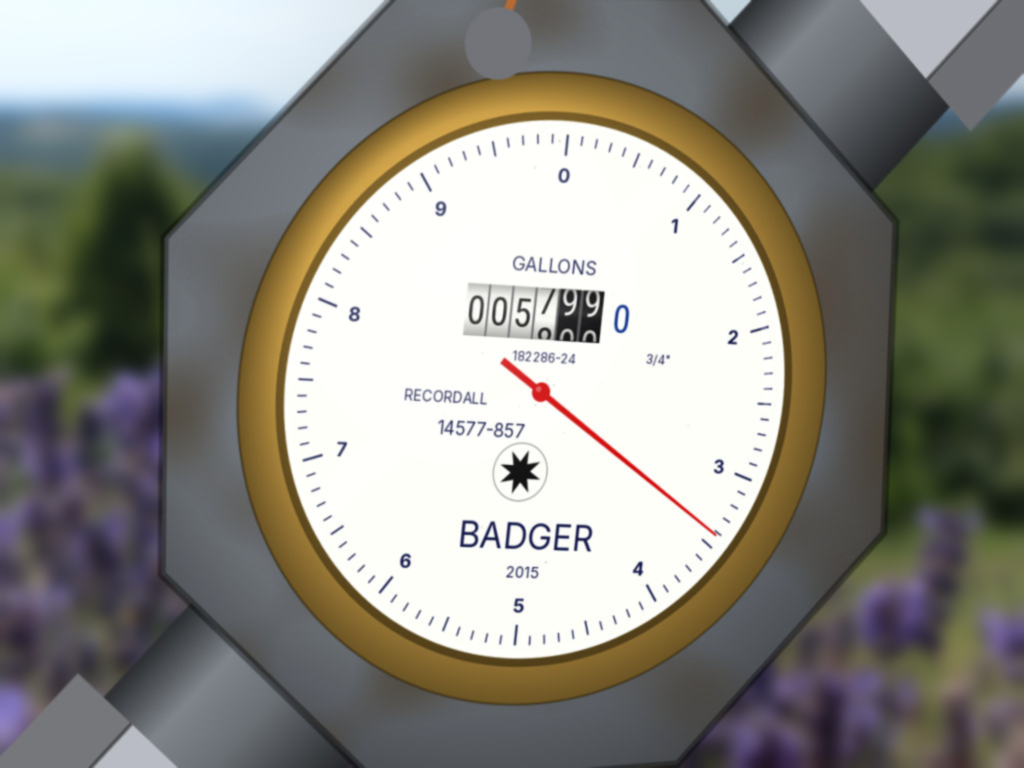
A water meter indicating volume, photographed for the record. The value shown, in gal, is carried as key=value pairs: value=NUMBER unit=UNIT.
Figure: value=57993.4 unit=gal
